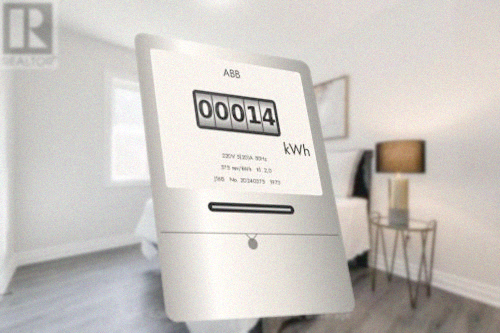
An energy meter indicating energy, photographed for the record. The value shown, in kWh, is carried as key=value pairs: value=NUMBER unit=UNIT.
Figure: value=14 unit=kWh
